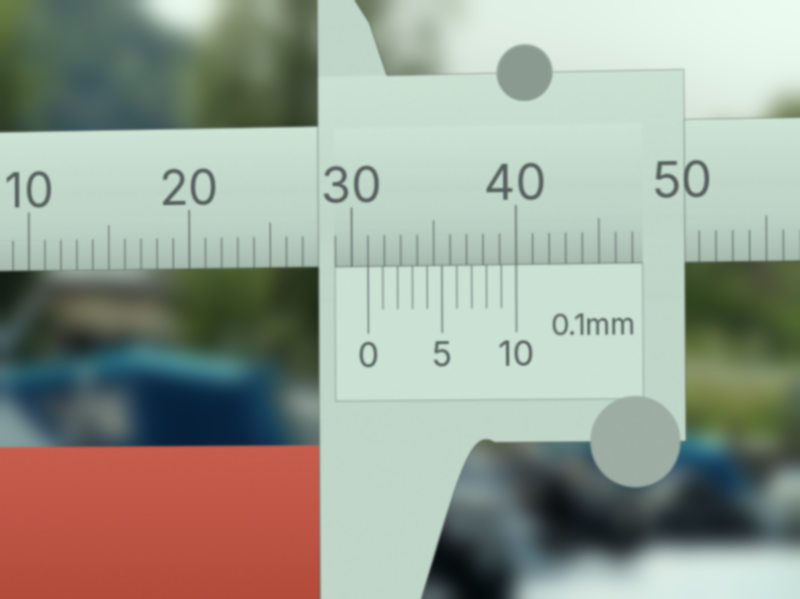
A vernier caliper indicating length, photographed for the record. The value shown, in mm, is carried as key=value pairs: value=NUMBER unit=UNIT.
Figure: value=31.0 unit=mm
